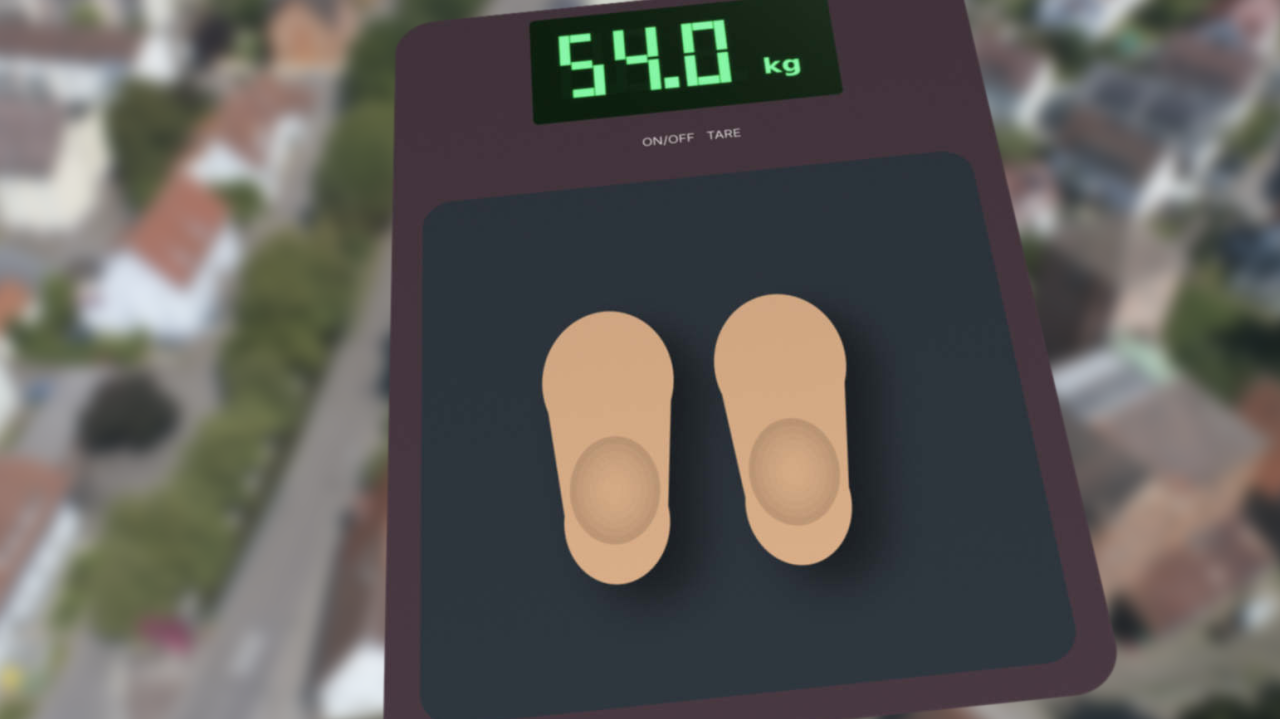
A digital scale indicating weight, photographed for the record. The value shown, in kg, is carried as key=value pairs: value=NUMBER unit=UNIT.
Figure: value=54.0 unit=kg
